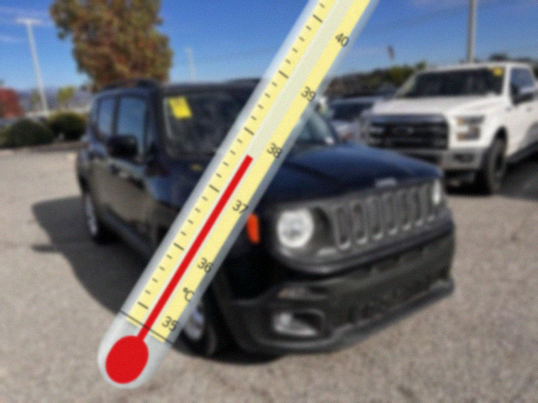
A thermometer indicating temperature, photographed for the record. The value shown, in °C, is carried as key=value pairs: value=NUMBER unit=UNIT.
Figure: value=37.7 unit=°C
